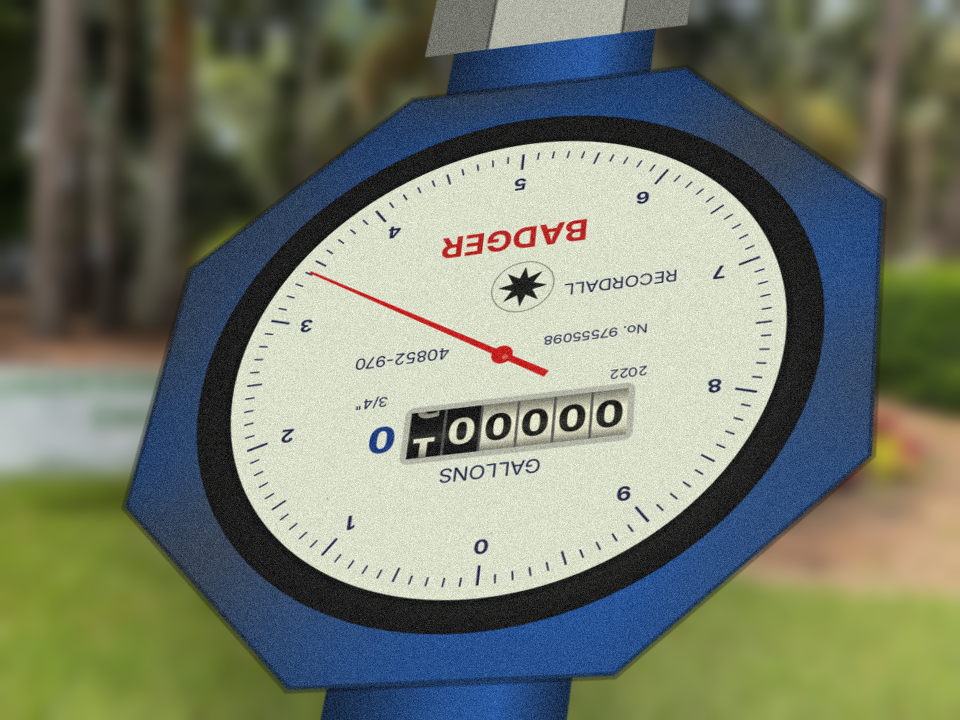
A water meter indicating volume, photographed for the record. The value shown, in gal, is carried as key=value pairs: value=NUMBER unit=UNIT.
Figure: value=13.4 unit=gal
